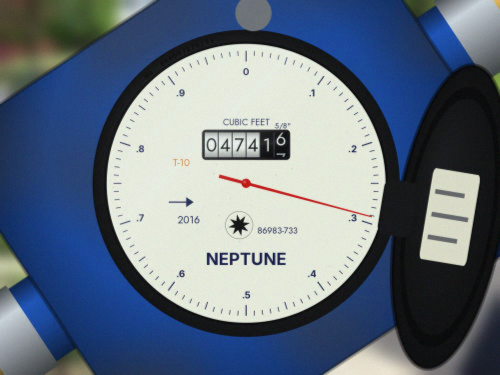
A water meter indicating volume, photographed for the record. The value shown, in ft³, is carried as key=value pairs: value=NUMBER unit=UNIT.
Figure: value=47416.29 unit=ft³
